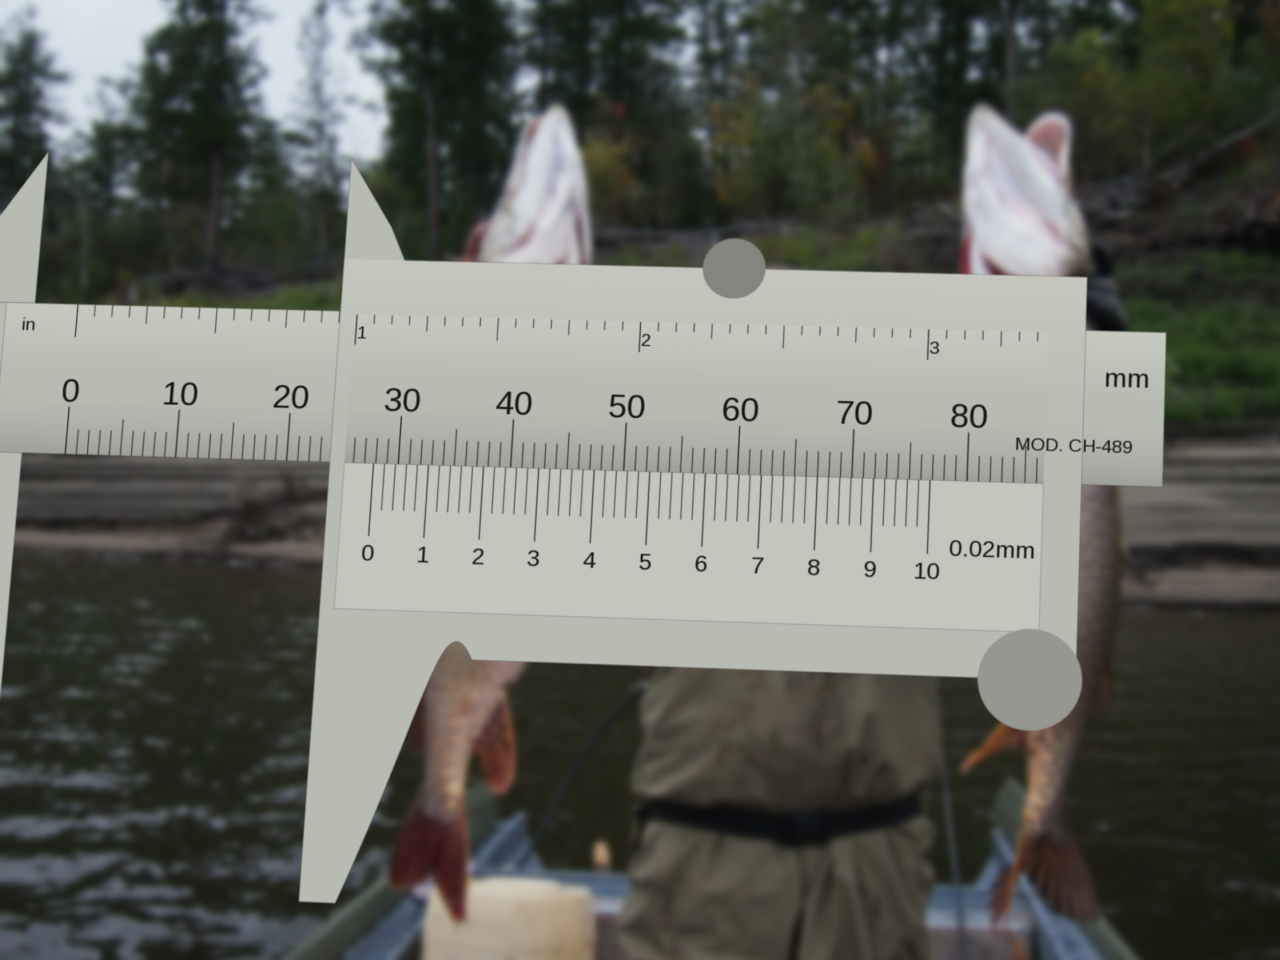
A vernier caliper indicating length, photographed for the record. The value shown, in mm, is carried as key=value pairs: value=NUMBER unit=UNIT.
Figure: value=27.8 unit=mm
